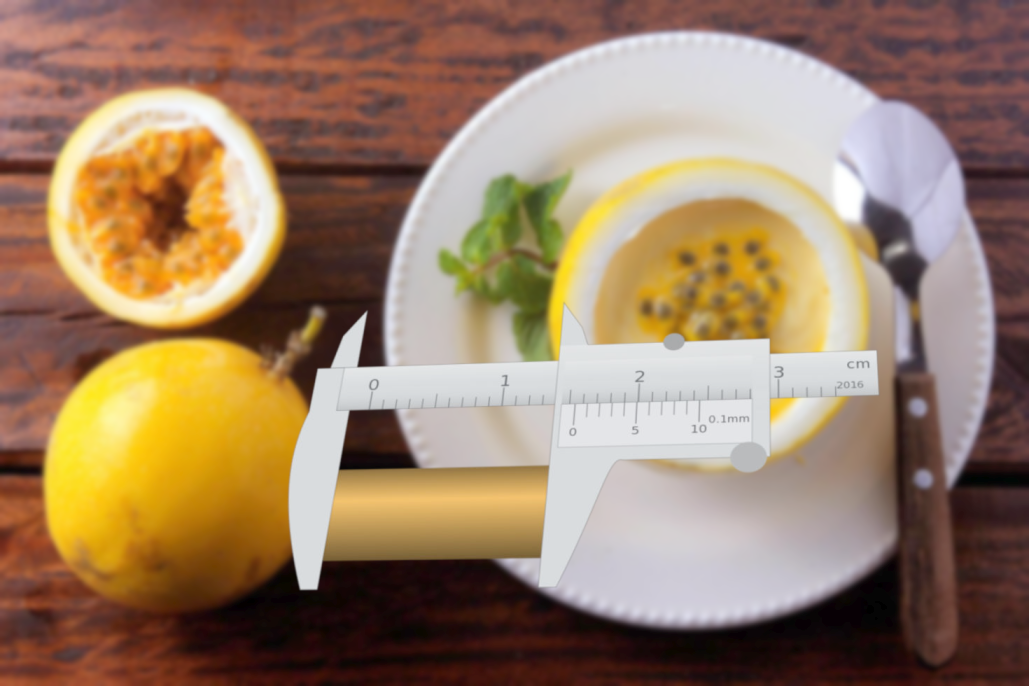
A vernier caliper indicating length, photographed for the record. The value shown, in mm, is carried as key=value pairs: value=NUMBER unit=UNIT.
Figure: value=15.4 unit=mm
